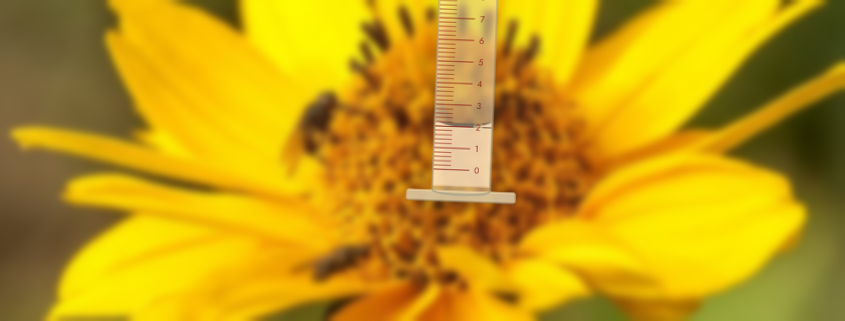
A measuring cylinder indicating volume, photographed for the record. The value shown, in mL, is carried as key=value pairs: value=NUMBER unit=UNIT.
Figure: value=2 unit=mL
